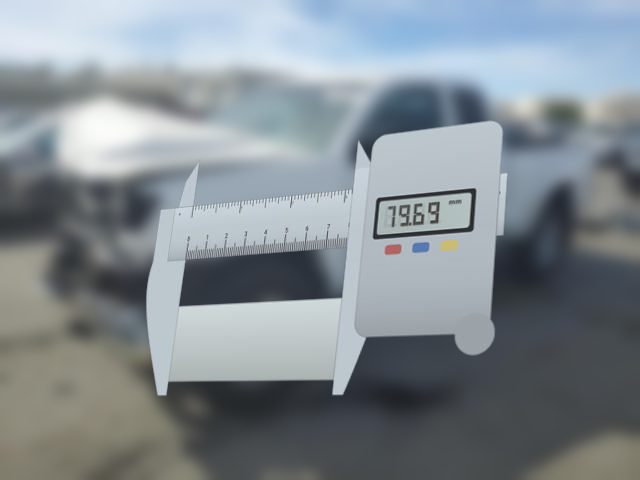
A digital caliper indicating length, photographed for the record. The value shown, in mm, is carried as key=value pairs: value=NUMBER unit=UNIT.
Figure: value=79.69 unit=mm
